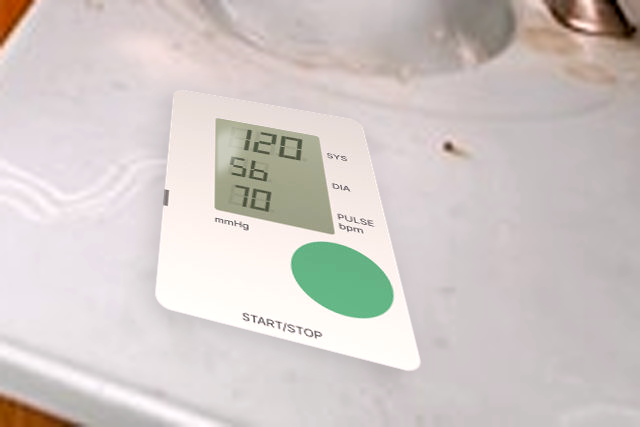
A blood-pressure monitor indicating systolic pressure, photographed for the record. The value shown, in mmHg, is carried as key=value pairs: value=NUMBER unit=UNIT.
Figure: value=120 unit=mmHg
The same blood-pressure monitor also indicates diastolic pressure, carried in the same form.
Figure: value=56 unit=mmHg
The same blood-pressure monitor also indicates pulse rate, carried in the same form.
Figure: value=70 unit=bpm
